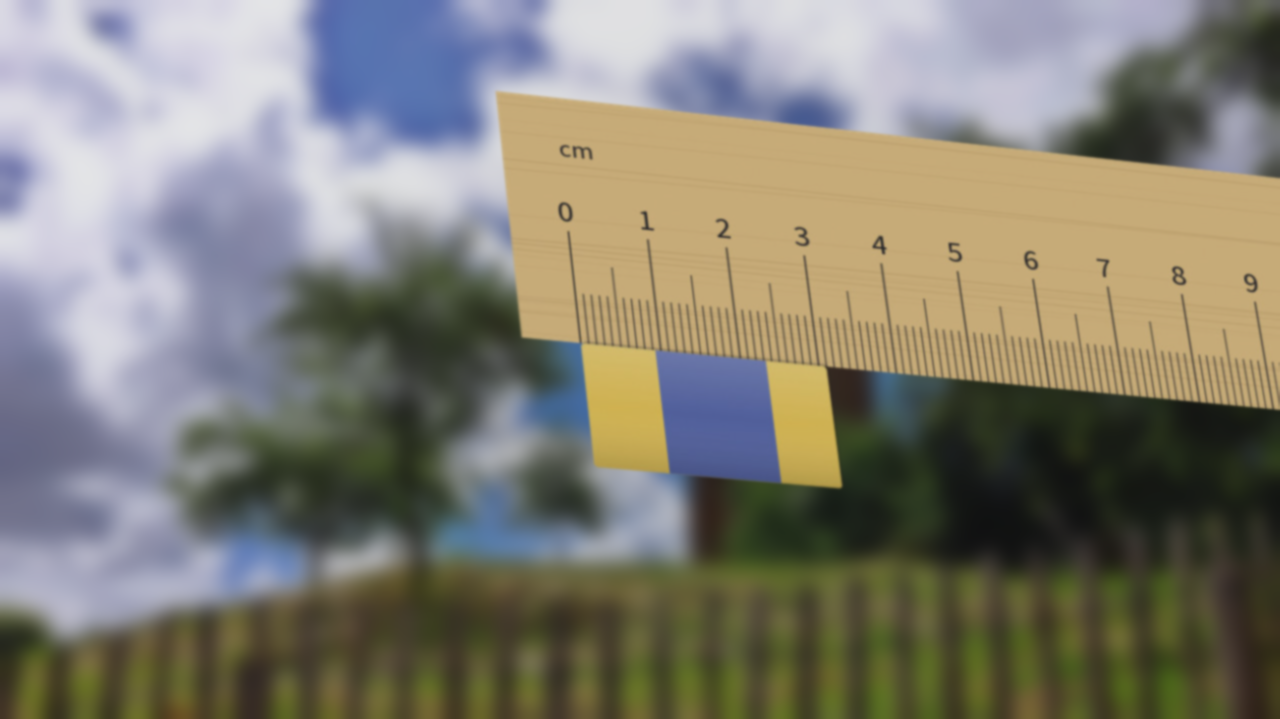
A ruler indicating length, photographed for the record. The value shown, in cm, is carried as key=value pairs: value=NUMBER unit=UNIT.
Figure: value=3.1 unit=cm
